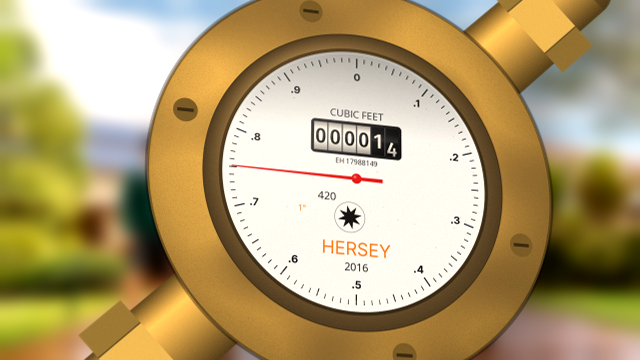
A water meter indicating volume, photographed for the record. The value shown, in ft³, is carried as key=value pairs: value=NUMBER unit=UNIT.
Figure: value=13.75 unit=ft³
